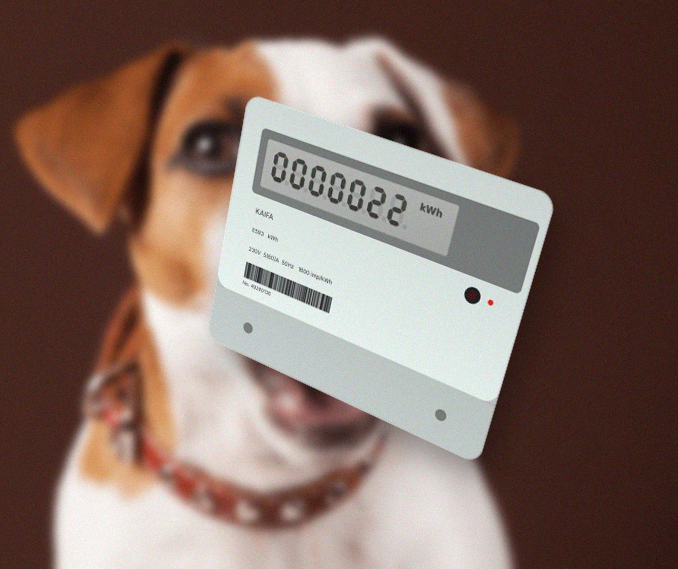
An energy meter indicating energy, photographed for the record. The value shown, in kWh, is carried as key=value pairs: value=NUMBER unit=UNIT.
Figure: value=22 unit=kWh
